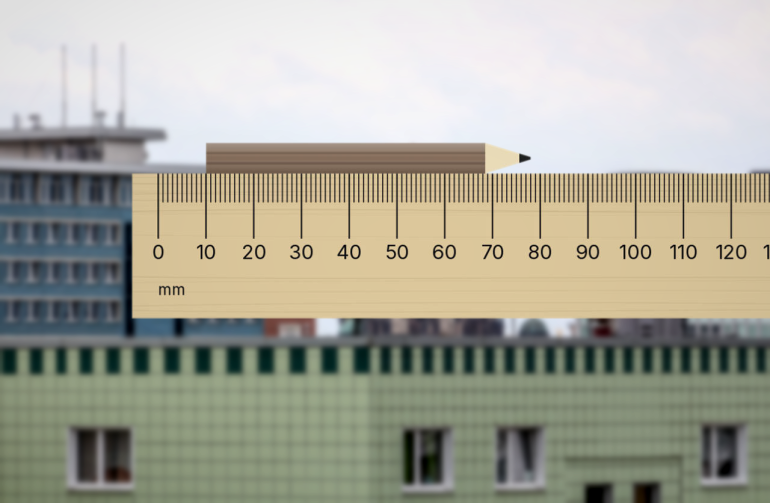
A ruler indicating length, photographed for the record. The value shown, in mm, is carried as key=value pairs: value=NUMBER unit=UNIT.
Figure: value=68 unit=mm
